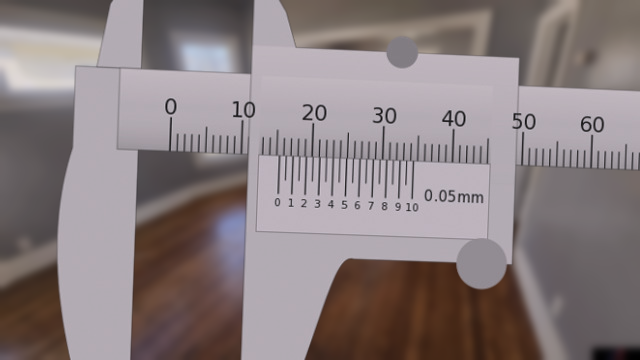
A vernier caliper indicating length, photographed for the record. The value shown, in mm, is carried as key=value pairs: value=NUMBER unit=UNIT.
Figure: value=15.4 unit=mm
